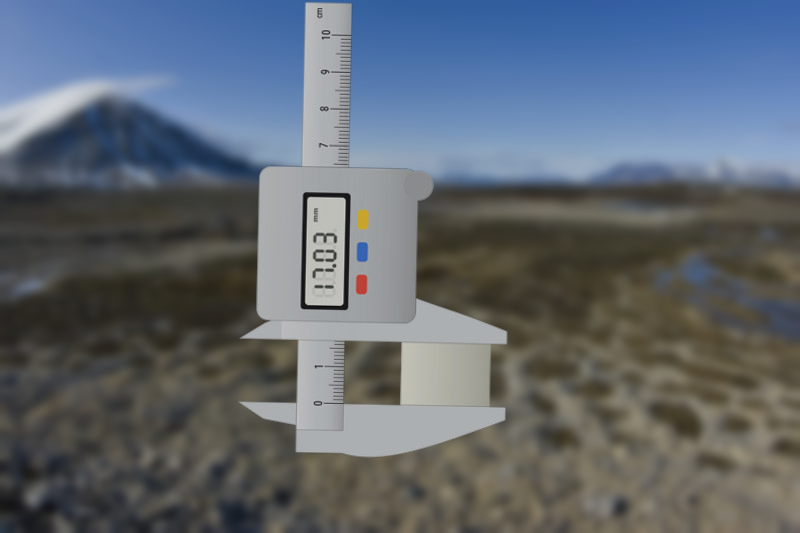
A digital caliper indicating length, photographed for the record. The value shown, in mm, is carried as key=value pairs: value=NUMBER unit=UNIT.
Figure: value=17.03 unit=mm
